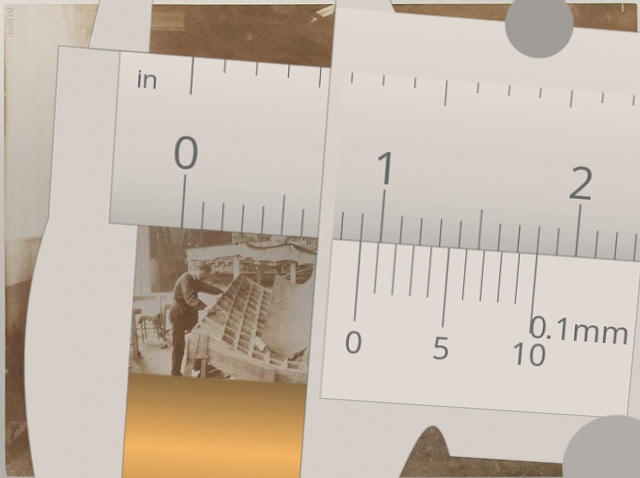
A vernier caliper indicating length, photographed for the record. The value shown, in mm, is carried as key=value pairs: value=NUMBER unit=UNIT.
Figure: value=9.0 unit=mm
